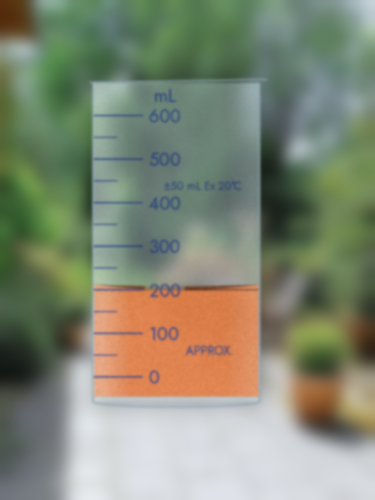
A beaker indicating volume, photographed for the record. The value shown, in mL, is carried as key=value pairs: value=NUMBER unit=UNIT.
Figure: value=200 unit=mL
